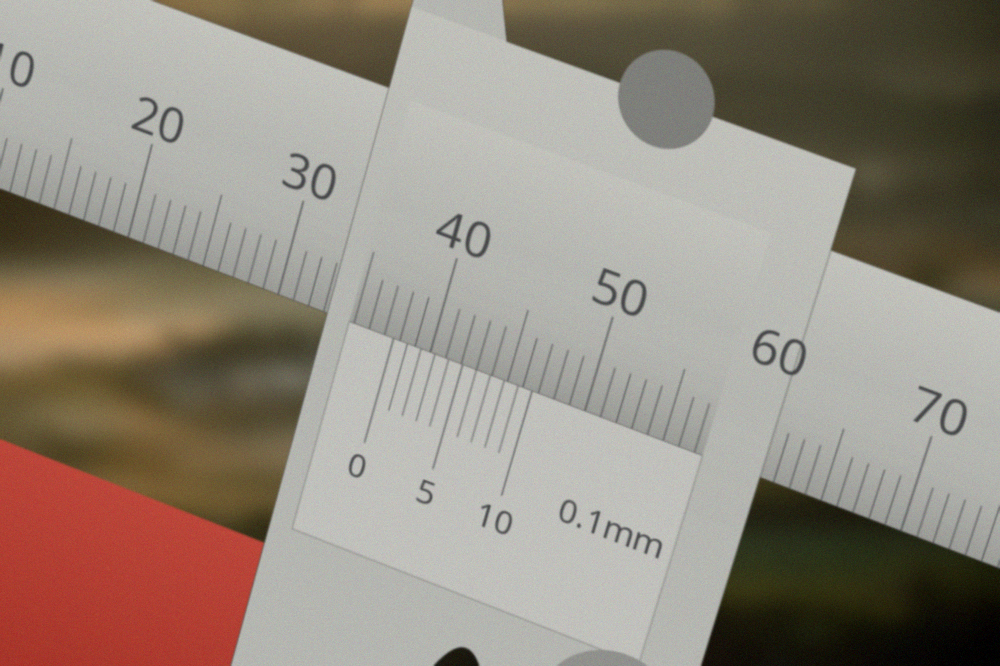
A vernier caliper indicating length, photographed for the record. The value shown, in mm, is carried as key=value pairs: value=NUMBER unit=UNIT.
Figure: value=37.6 unit=mm
